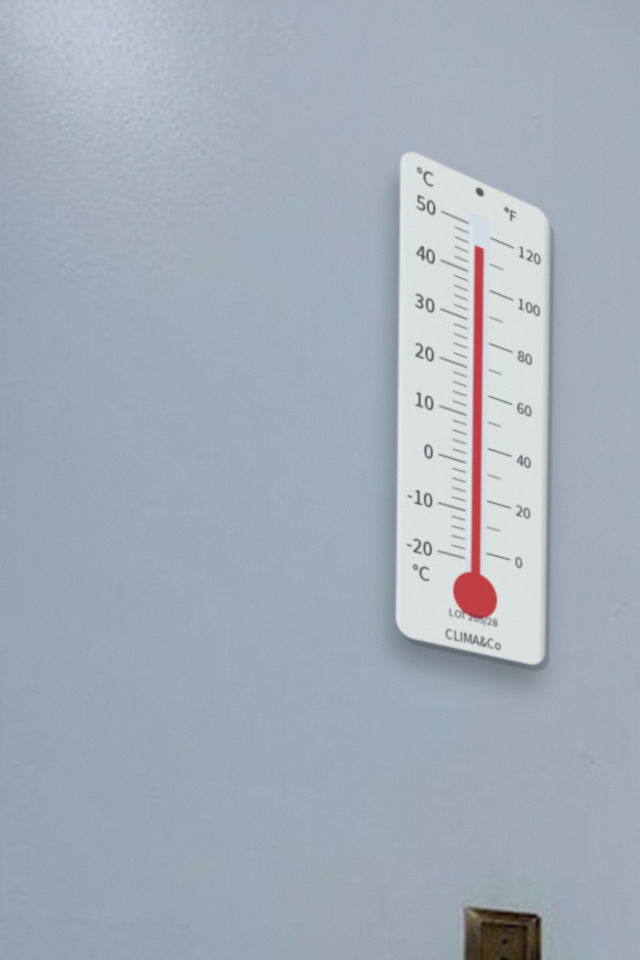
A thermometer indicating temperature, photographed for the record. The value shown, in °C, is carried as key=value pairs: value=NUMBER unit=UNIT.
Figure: value=46 unit=°C
